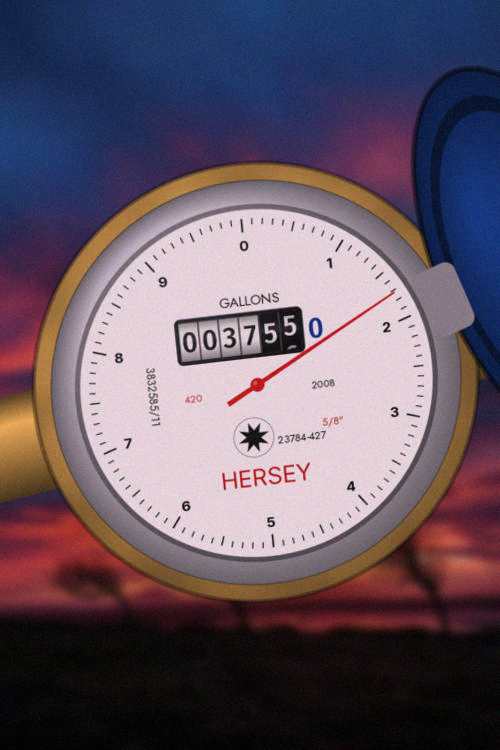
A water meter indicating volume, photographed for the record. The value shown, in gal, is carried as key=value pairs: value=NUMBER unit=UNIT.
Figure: value=37551.7 unit=gal
